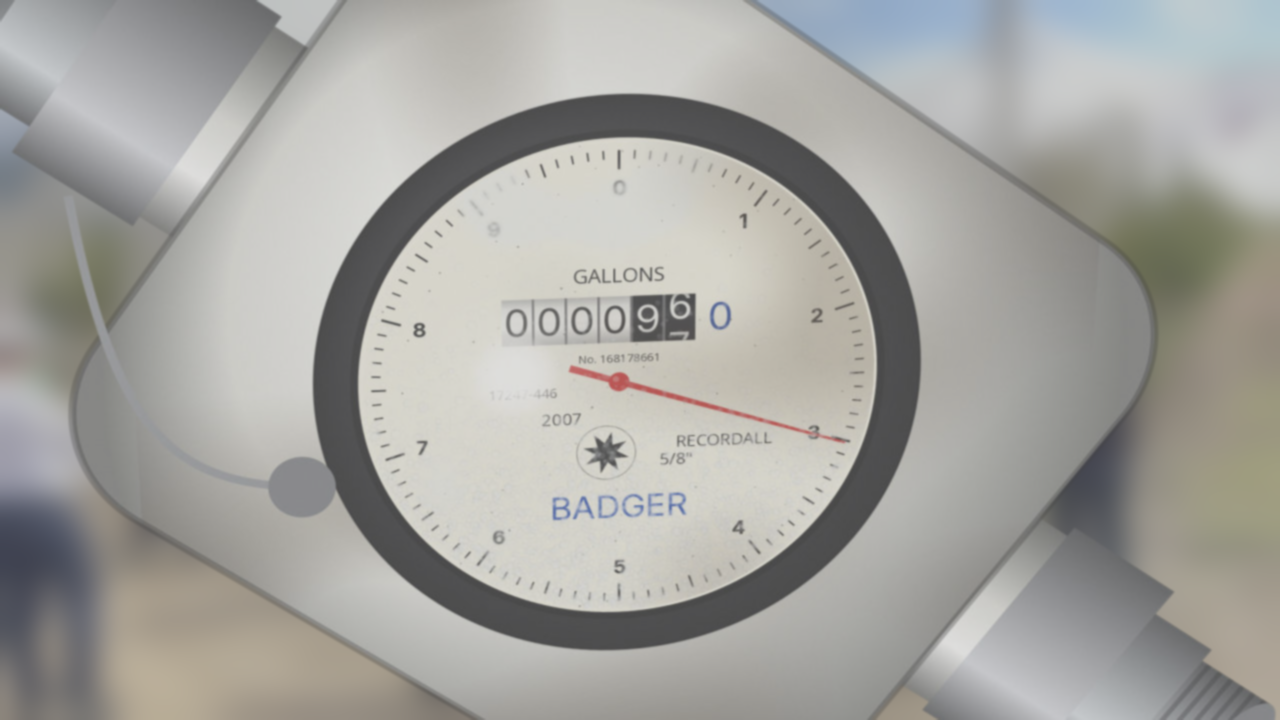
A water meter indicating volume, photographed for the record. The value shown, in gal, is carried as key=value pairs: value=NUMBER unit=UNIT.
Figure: value=963.0 unit=gal
